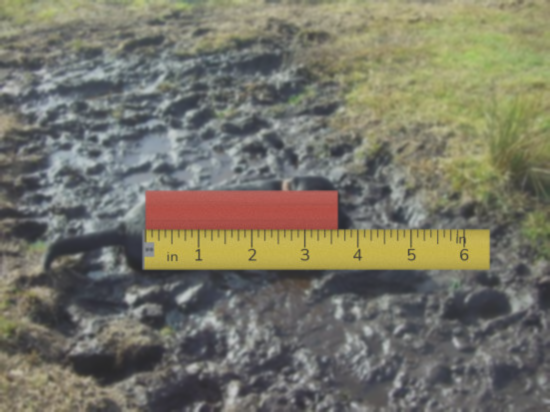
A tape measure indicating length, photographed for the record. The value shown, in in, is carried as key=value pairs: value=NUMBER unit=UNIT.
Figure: value=3.625 unit=in
